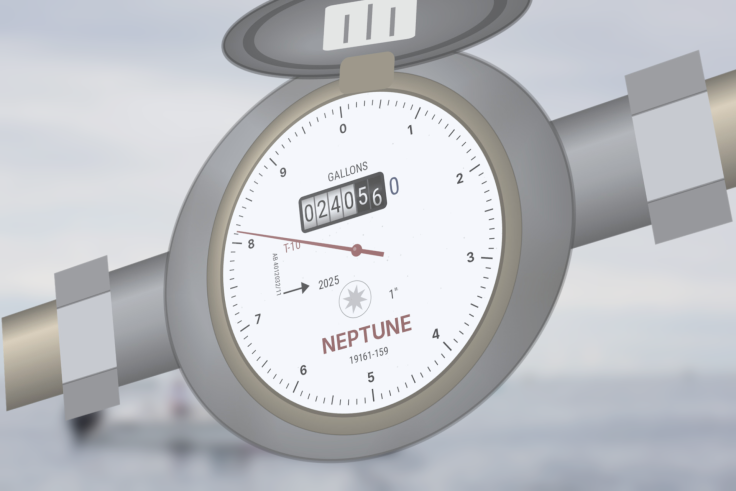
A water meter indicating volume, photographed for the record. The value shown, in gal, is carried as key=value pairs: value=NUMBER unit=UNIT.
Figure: value=240558.1 unit=gal
